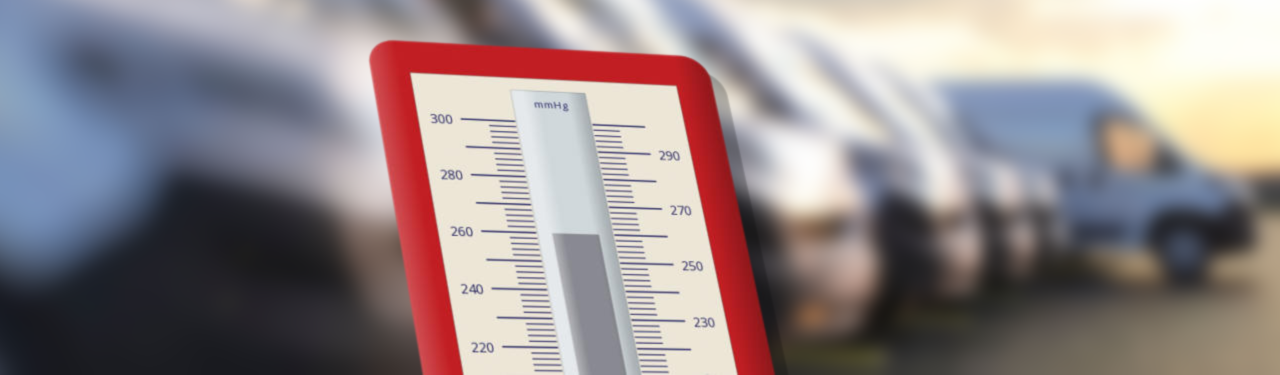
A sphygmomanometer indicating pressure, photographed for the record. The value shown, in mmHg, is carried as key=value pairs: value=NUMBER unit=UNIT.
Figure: value=260 unit=mmHg
